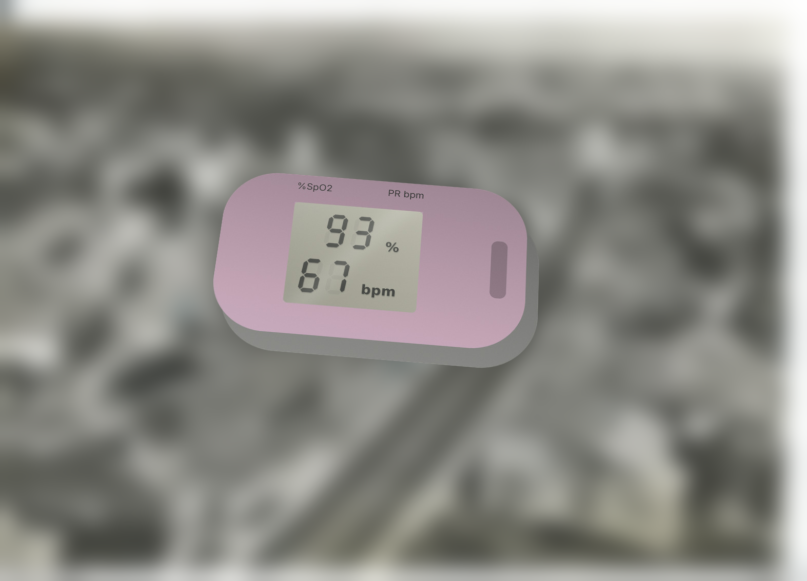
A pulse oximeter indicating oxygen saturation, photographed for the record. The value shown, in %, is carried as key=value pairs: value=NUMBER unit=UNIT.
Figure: value=93 unit=%
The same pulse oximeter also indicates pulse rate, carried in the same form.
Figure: value=67 unit=bpm
